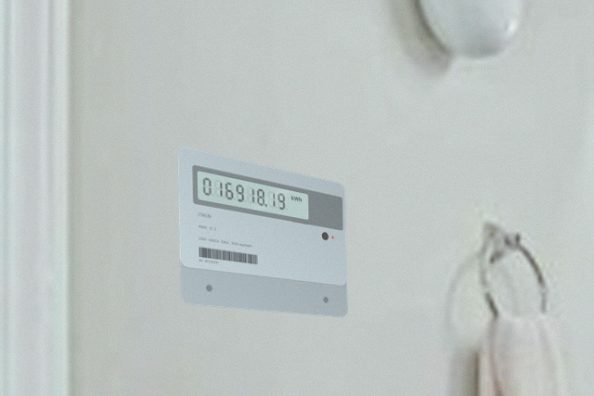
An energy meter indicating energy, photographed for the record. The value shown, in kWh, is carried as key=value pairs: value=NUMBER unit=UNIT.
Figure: value=16918.19 unit=kWh
